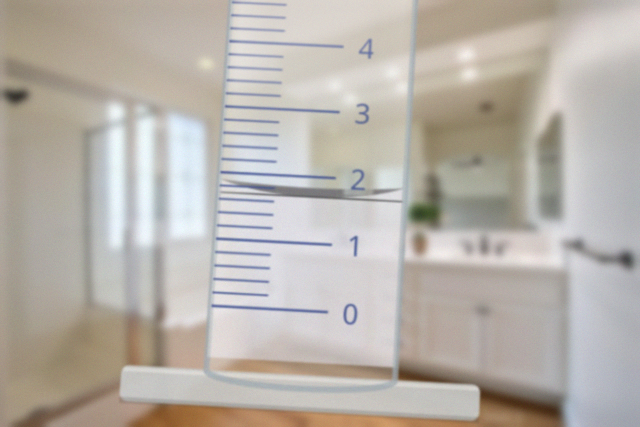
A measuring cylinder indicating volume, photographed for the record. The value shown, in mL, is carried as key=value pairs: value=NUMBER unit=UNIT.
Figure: value=1.7 unit=mL
